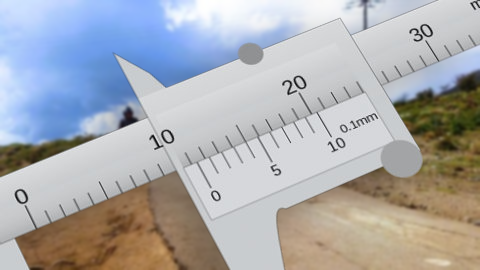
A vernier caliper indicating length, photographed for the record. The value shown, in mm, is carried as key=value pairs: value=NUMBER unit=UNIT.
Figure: value=11.4 unit=mm
